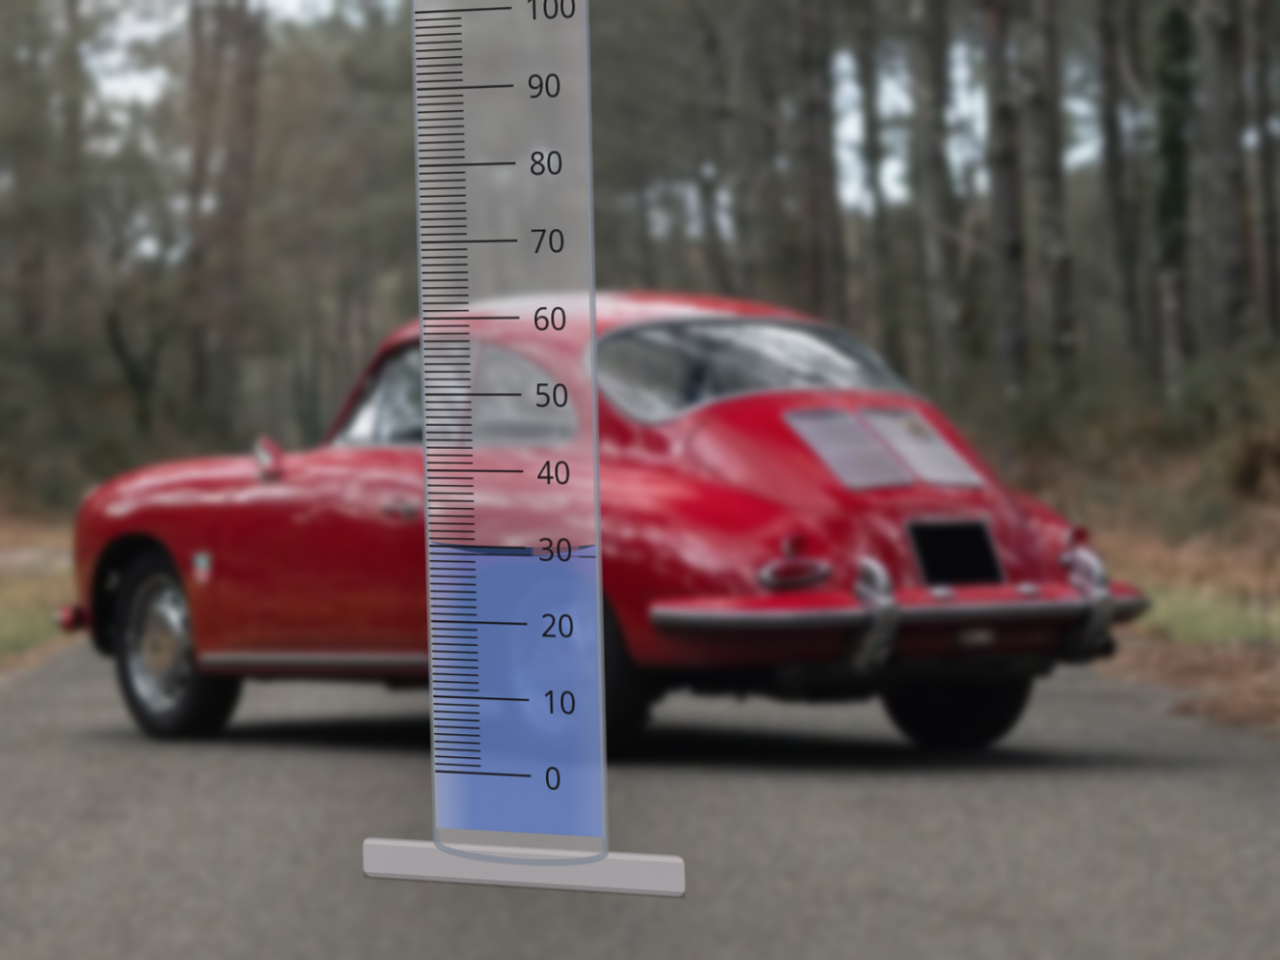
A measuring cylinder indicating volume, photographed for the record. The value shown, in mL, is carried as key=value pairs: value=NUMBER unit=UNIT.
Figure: value=29 unit=mL
